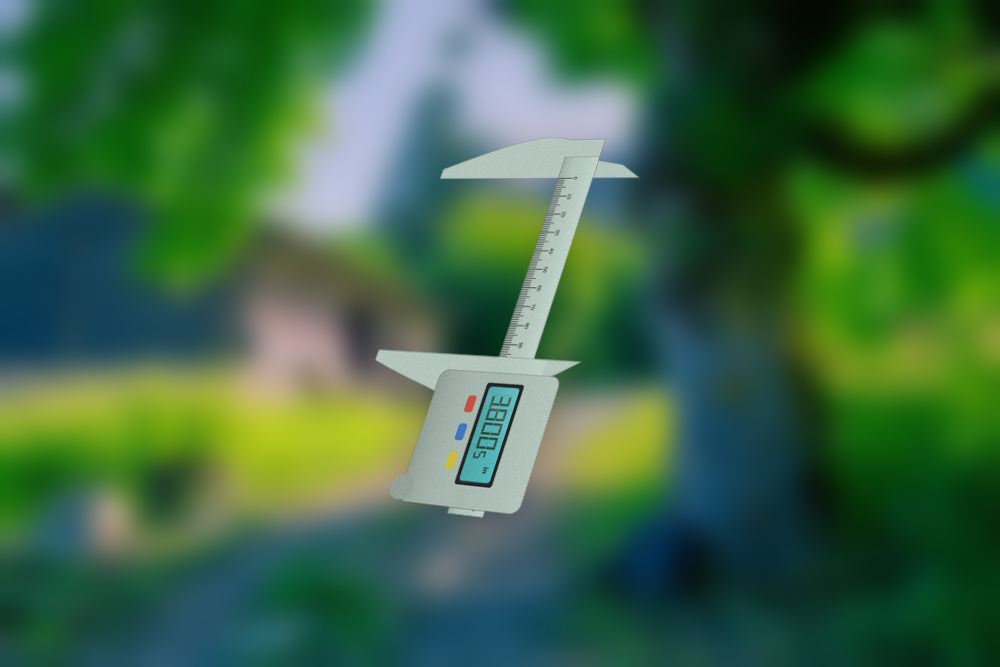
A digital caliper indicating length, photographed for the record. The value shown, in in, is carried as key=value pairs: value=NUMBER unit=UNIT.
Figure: value=3.8005 unit=in
